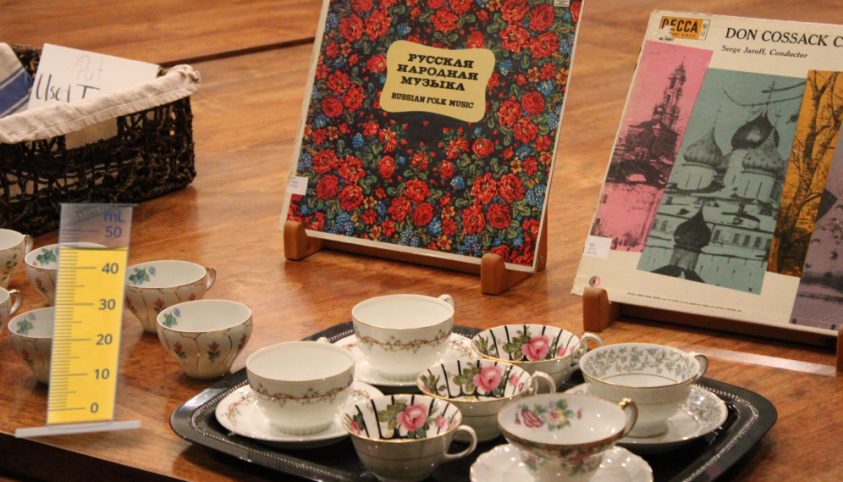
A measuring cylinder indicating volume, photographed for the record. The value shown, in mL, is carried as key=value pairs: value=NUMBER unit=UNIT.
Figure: value=45 unit=mL
